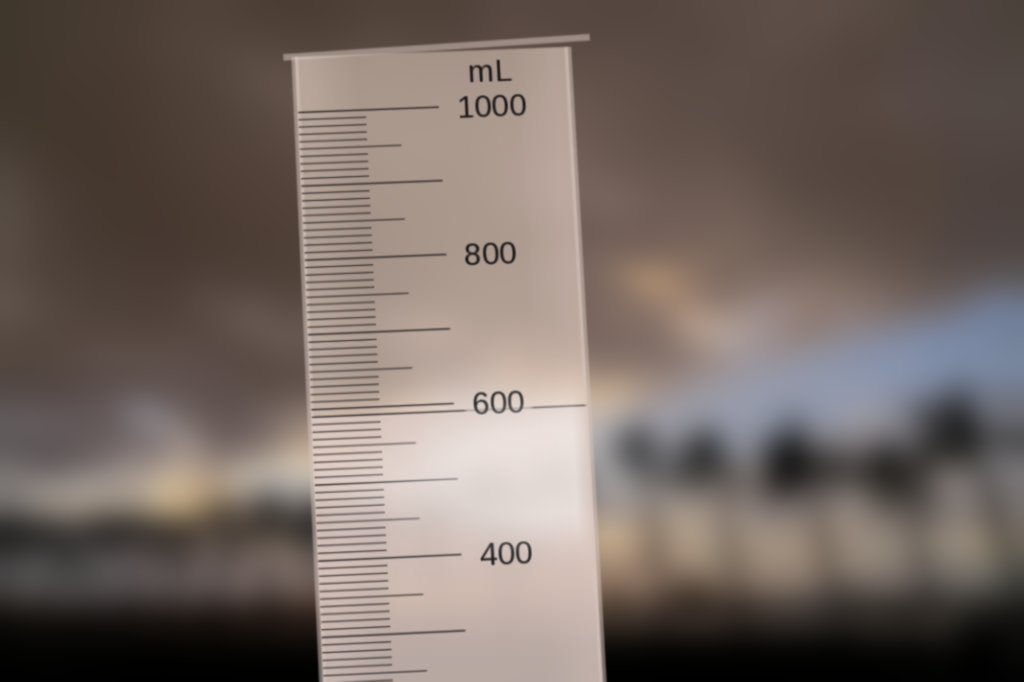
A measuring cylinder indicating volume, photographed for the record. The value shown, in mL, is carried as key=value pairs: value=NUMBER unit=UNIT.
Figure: value=590 unit=mL
